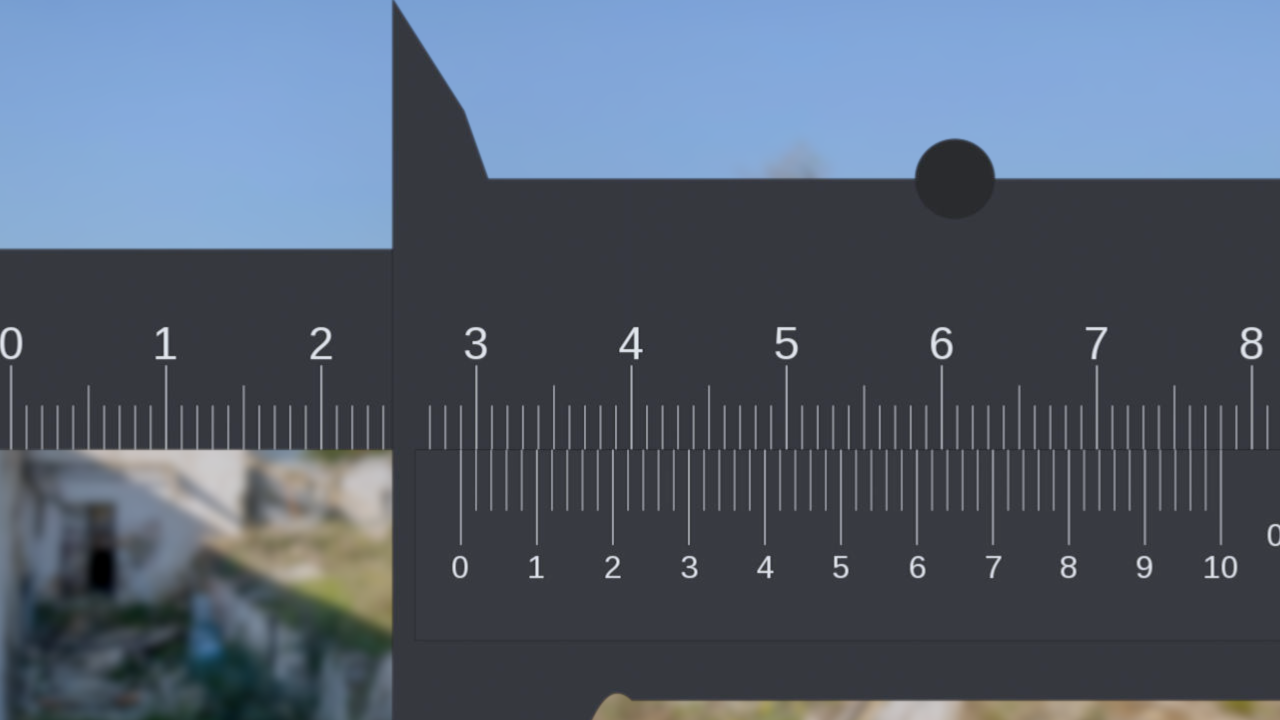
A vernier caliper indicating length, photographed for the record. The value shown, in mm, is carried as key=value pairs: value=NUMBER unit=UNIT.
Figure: value=29.0 unit=mm
